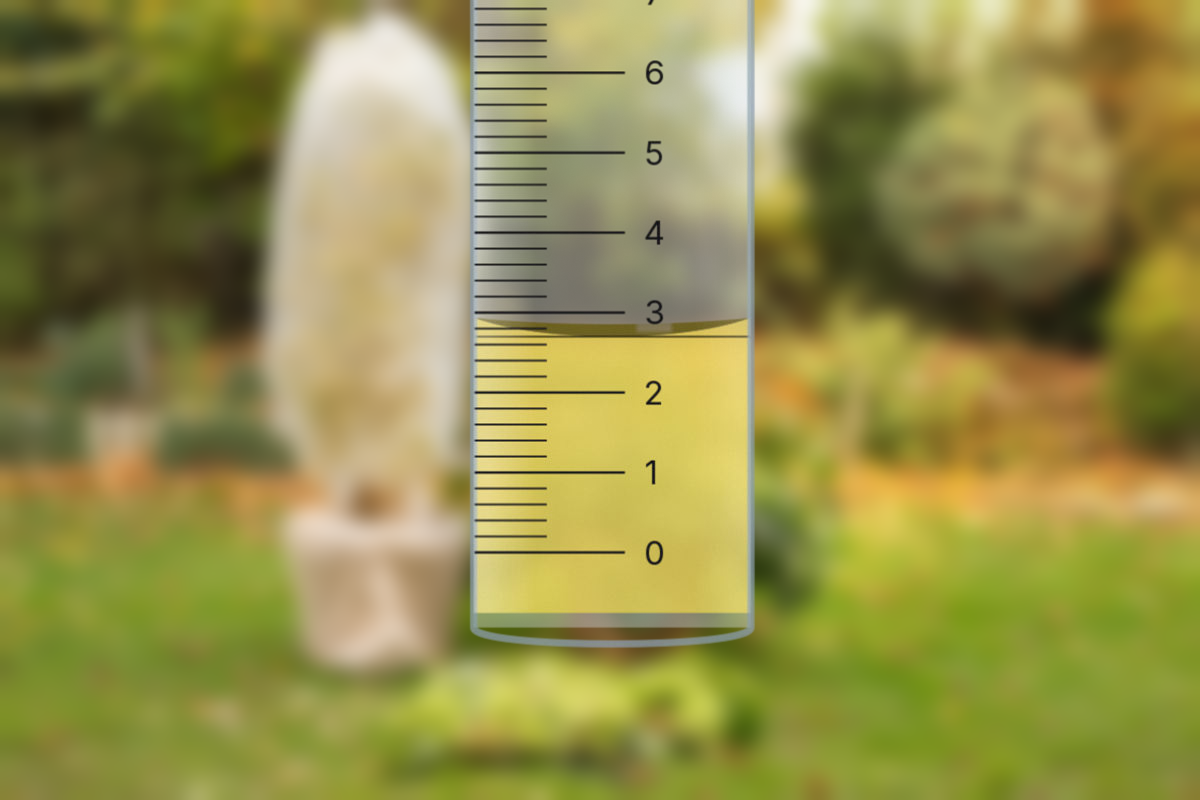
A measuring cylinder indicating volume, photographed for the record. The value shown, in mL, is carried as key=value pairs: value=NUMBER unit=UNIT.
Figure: value=2.7 unit=mL
